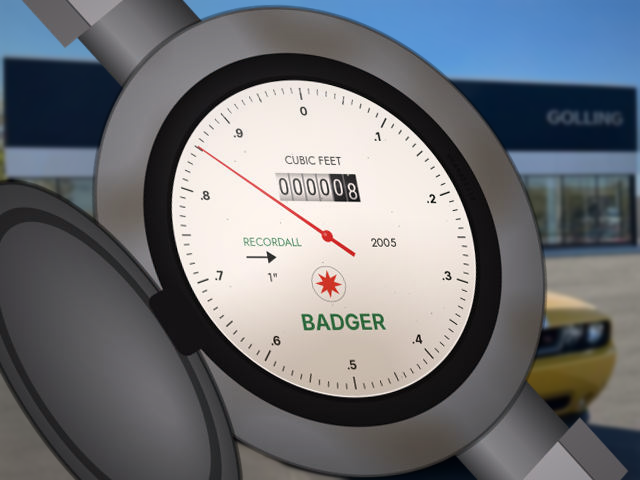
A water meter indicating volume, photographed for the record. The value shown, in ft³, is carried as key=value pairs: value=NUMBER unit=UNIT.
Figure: value=7.85 unit=ft³
